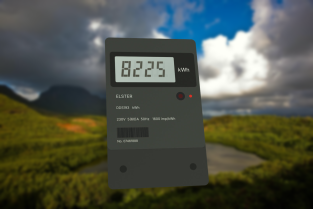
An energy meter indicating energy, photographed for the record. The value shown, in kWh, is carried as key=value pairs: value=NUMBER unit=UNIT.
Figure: value=8225 unit=kWh
